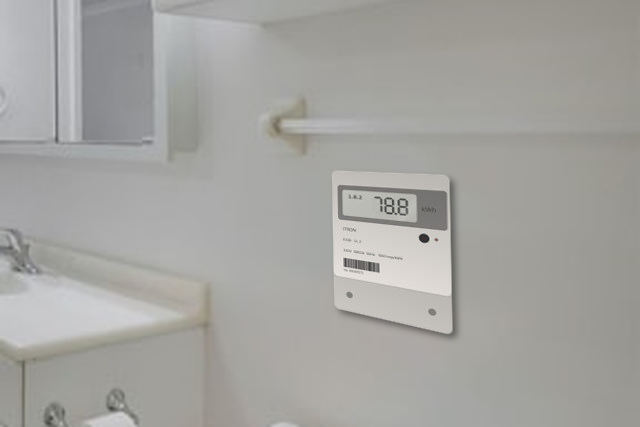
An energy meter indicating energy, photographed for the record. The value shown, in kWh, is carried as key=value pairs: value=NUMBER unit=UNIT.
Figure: value=78.8 unit=kWh
